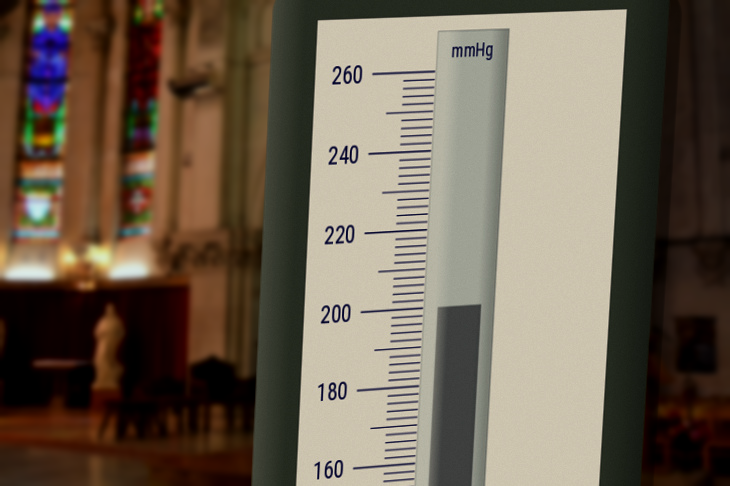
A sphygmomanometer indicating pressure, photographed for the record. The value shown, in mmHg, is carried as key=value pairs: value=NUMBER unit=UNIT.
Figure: value=200 unit=mmHg
